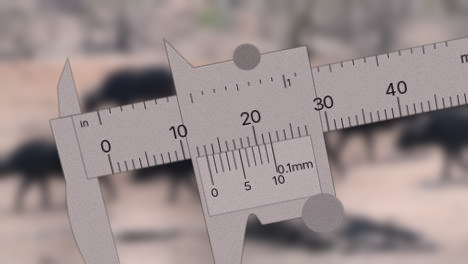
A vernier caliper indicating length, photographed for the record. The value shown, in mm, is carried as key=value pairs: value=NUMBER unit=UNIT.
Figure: value=13.0 unit=mm
